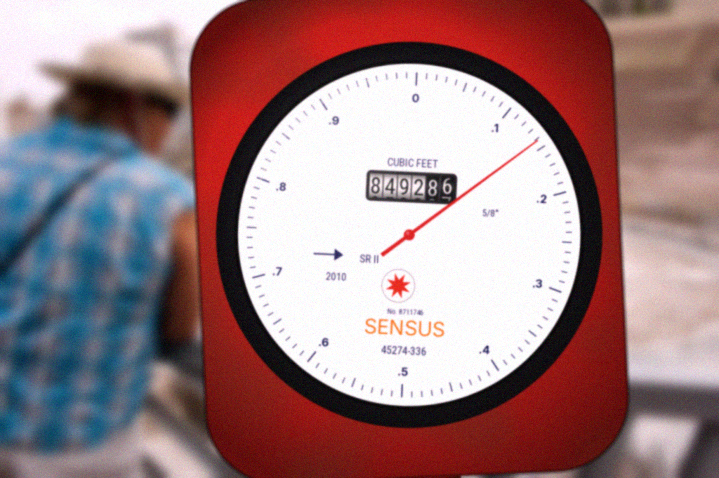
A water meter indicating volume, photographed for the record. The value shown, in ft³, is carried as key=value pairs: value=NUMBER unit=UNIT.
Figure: value=849286.14 unit=ft³
